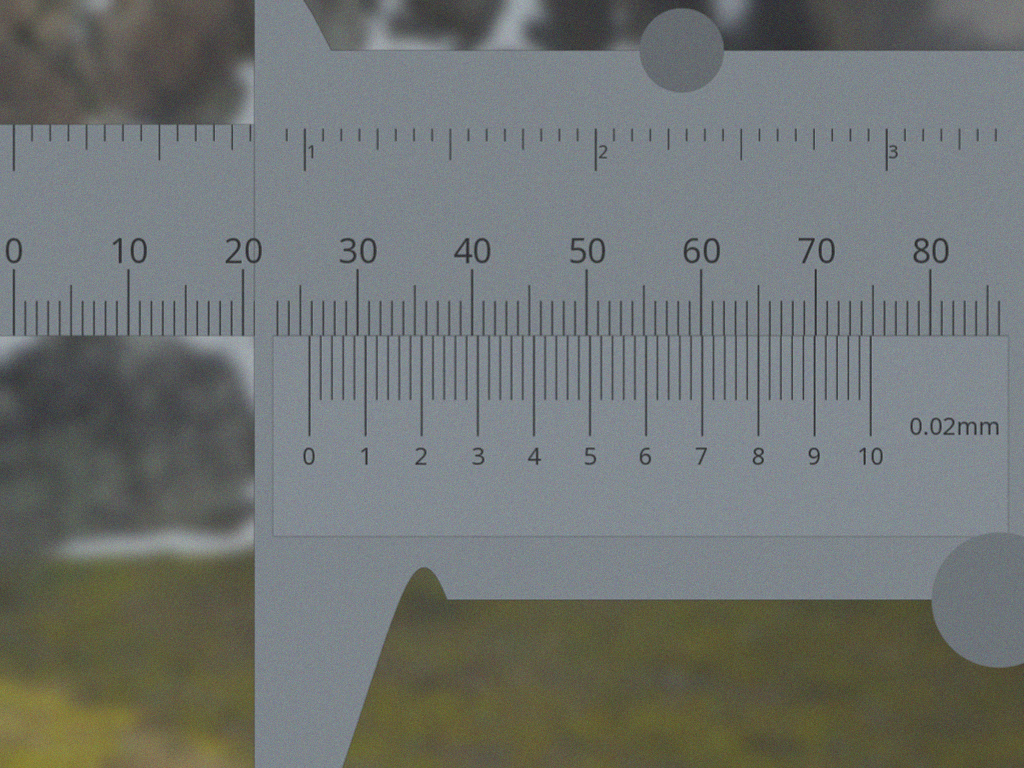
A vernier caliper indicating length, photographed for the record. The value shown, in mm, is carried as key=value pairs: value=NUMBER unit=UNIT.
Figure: value=25.8 unit=mm
